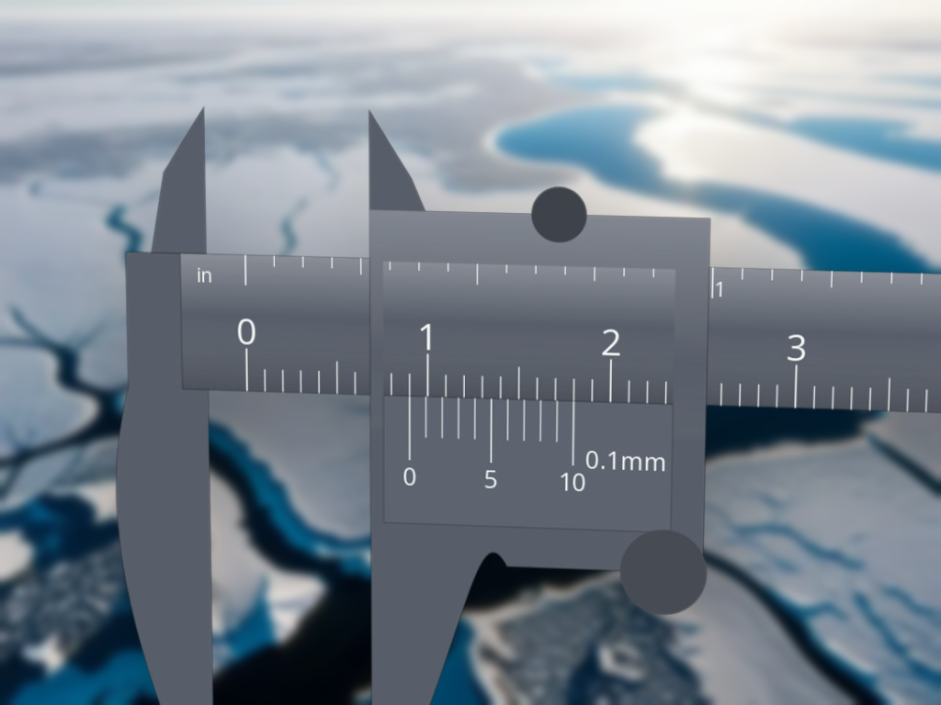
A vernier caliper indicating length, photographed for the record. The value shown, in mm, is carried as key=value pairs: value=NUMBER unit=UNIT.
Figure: value=9.0 unit=mm
